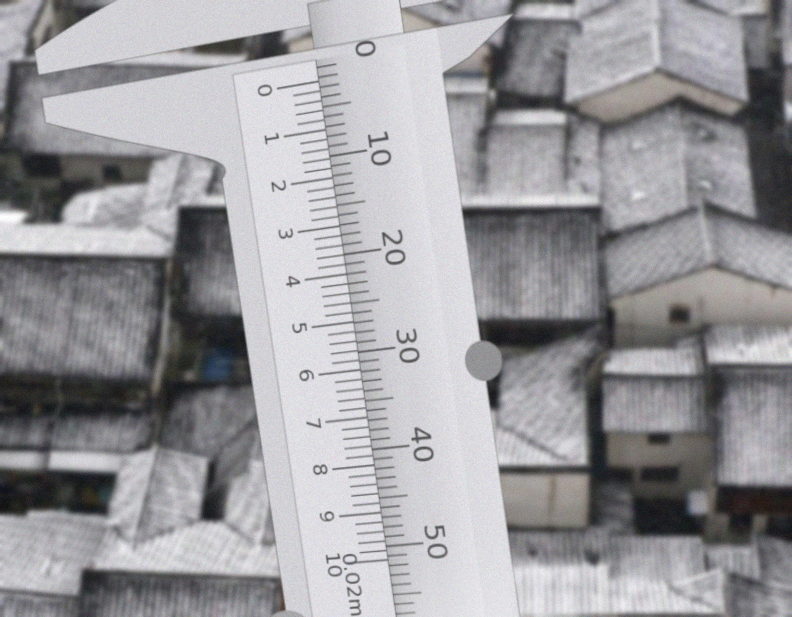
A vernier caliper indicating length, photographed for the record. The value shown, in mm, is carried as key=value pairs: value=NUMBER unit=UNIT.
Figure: value=2.4 unit=mm
